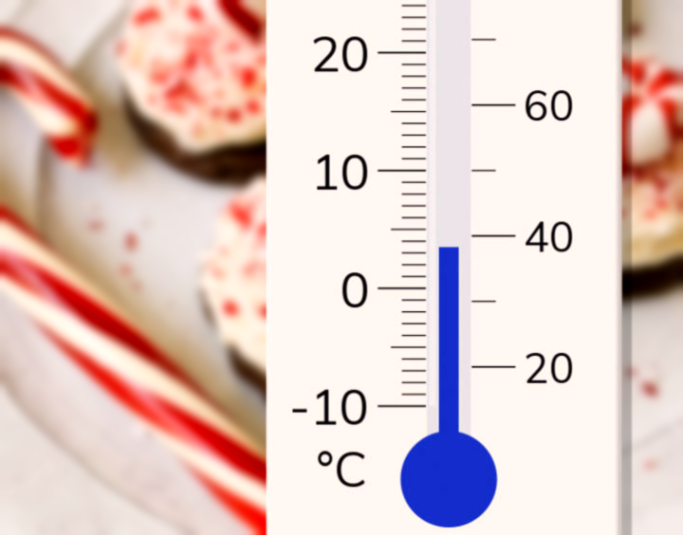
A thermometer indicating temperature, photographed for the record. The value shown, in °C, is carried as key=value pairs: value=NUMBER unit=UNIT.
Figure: value=3.5 unit=°C
